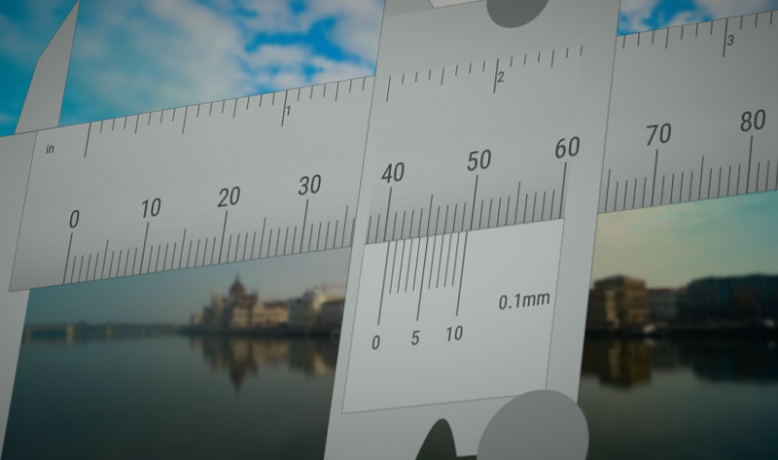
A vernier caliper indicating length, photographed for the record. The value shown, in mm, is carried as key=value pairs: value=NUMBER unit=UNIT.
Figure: value=40.6 unit=mm
